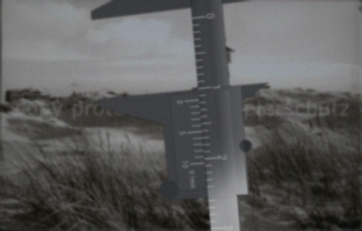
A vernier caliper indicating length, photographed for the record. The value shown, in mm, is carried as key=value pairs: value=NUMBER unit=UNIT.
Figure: value=11.6 unit=mm
